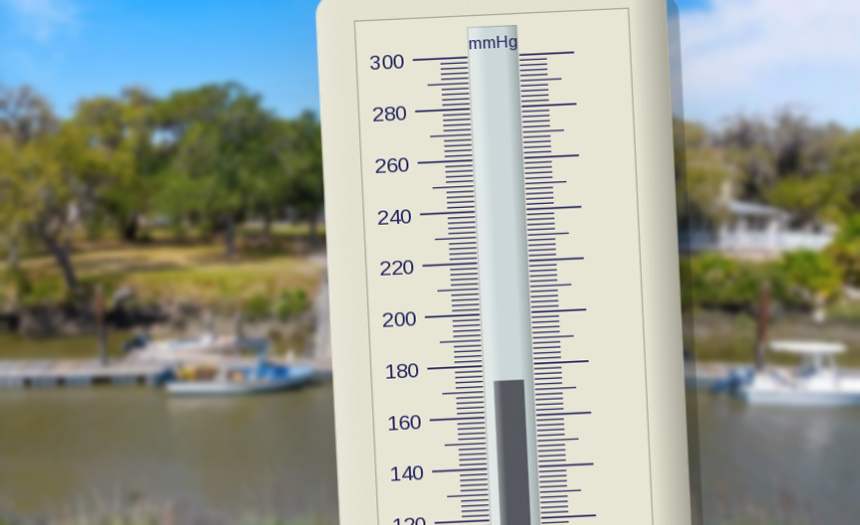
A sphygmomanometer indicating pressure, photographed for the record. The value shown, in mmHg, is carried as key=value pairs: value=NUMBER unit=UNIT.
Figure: value=174 unit=mmHg
